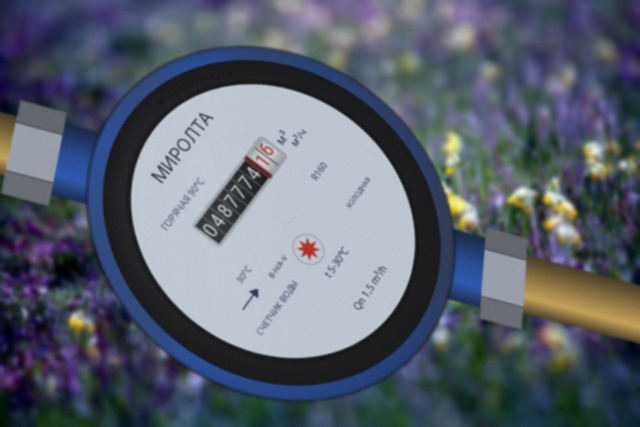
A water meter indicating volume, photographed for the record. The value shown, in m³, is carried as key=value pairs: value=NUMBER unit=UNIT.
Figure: value=487774.16 unit=m³
